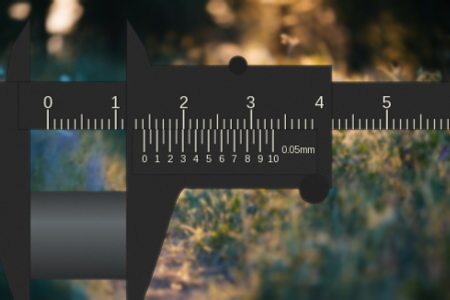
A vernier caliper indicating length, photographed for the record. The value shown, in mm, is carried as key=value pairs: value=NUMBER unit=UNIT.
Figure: value=14.2 unit=mm
